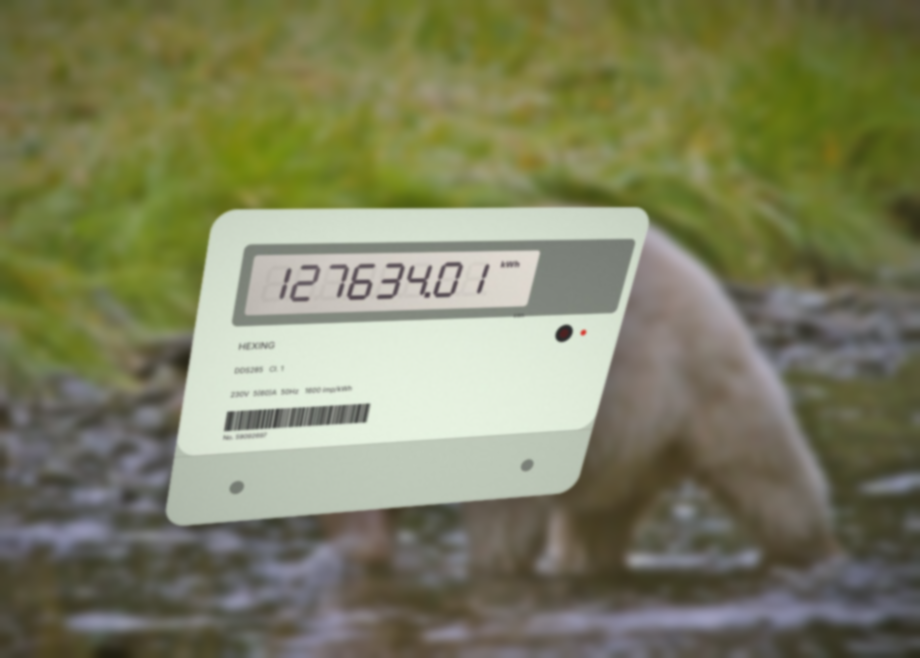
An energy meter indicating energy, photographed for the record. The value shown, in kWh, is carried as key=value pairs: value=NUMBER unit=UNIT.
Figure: value=127634.01 unit=kWh
